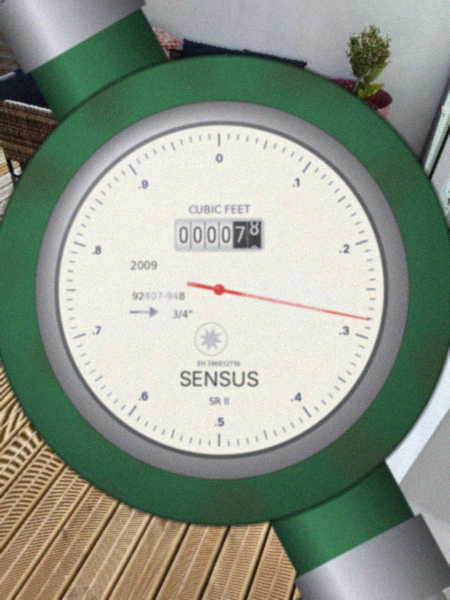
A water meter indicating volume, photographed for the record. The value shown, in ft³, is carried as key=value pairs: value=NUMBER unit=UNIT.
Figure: value=78.28 unit=ft³
